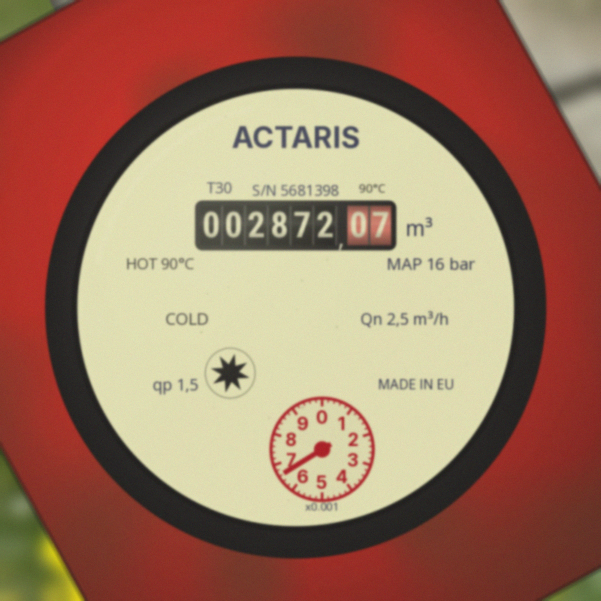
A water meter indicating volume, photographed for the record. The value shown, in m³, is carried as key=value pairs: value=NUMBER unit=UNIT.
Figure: value=2872.076 unit=m³
